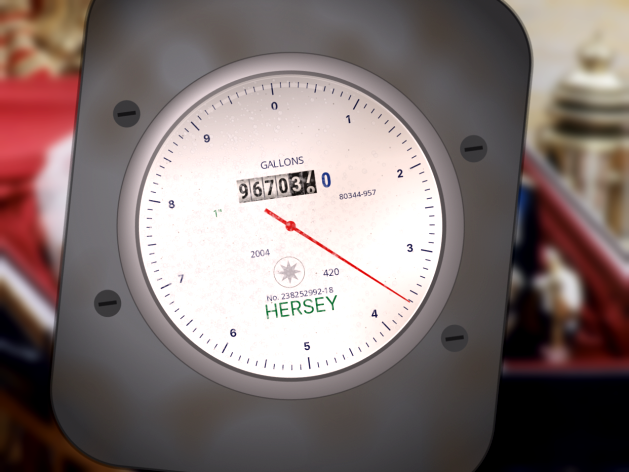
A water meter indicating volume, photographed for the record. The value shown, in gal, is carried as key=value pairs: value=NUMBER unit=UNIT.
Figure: value=9670373.6 unit=gal
